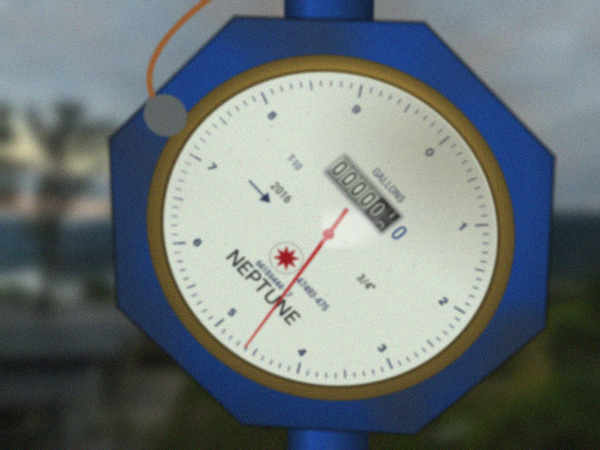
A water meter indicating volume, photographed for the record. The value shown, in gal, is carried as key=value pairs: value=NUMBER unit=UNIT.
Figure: value=14.6 unit=gal
